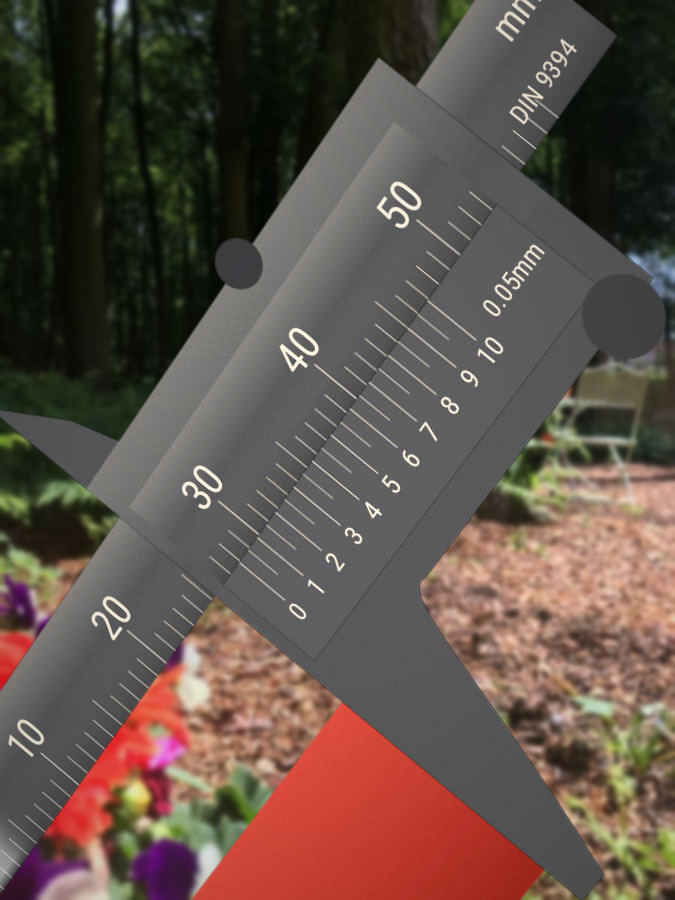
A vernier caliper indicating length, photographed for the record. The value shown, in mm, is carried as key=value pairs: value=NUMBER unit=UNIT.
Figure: value=27.9 unit=mm
